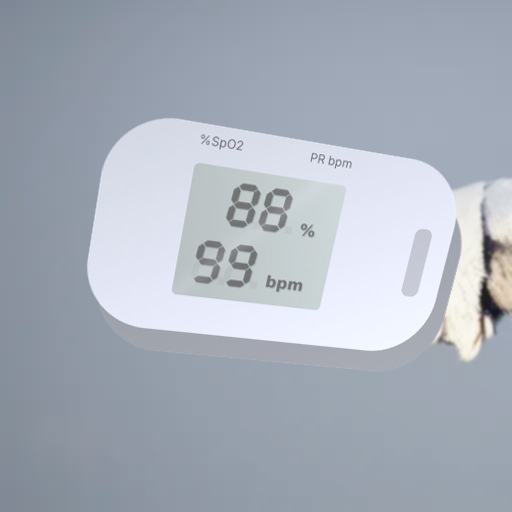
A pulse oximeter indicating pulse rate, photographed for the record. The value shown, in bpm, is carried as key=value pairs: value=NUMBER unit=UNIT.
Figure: value=99 unit=bpm
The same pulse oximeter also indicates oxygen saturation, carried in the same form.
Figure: value=88 unit=%
